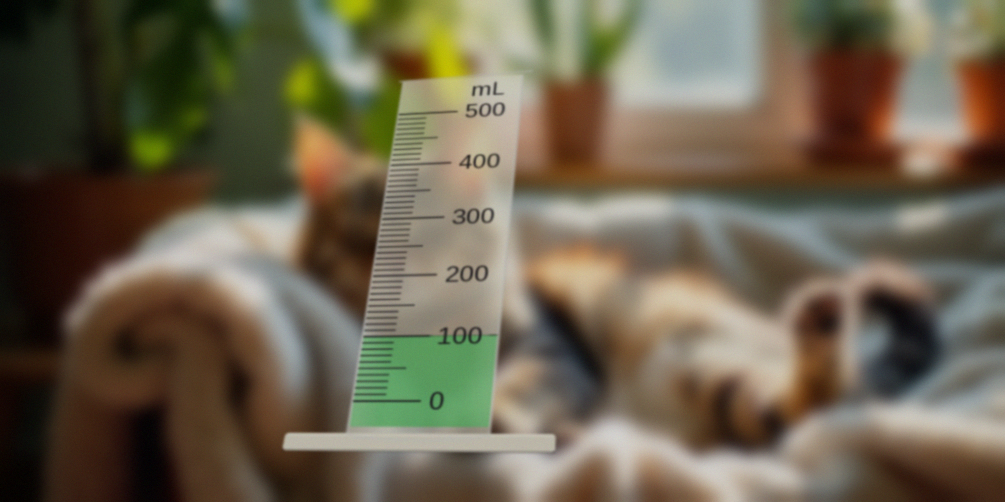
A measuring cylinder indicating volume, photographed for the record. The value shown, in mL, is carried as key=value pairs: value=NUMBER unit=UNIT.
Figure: value=100 unit=mL
